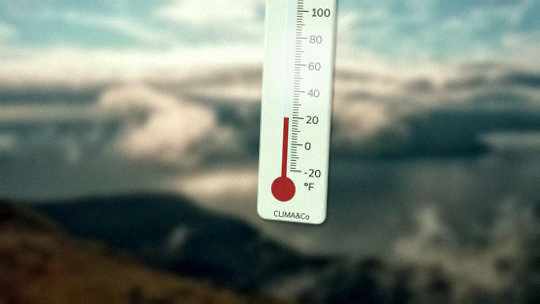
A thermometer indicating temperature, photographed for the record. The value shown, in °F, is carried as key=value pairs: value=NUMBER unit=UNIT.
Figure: value=20 unit=°F
